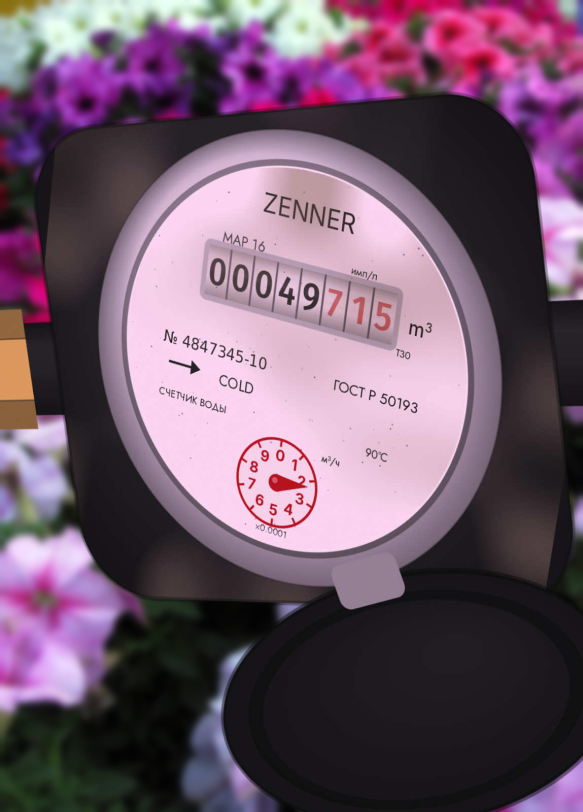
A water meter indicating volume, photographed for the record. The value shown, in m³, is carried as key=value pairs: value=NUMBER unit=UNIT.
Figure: value=49.7152 unit=m³
